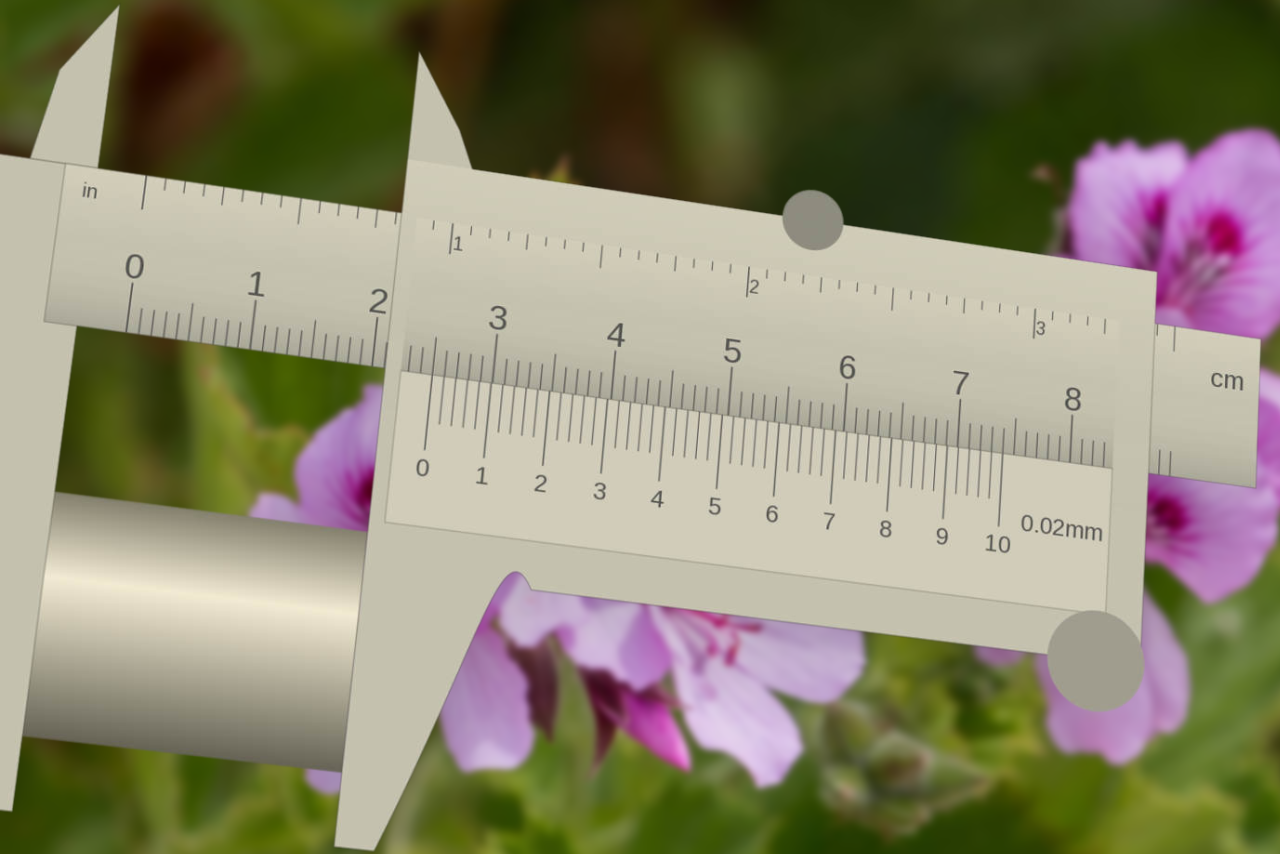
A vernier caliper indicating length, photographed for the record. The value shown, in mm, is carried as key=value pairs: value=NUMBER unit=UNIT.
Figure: value=25.0 unit=mm
